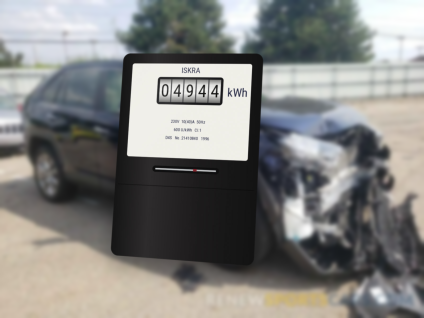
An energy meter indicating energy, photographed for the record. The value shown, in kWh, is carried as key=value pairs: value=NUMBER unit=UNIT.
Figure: value=4944 unit=kWh
